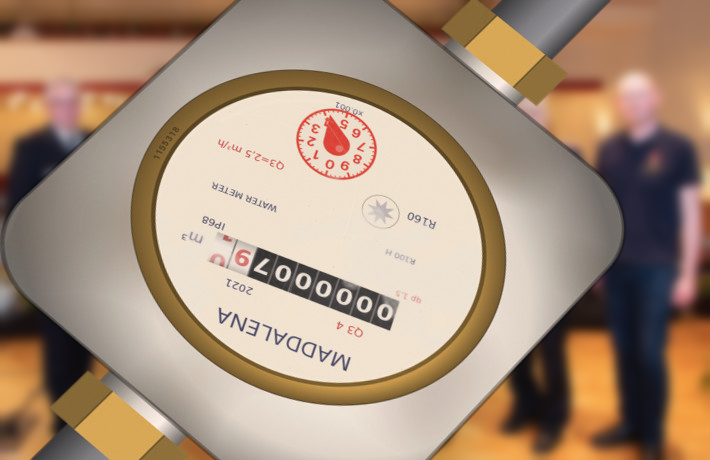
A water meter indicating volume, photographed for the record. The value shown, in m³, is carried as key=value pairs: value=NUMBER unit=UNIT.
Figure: value=7.904 unit=m³
